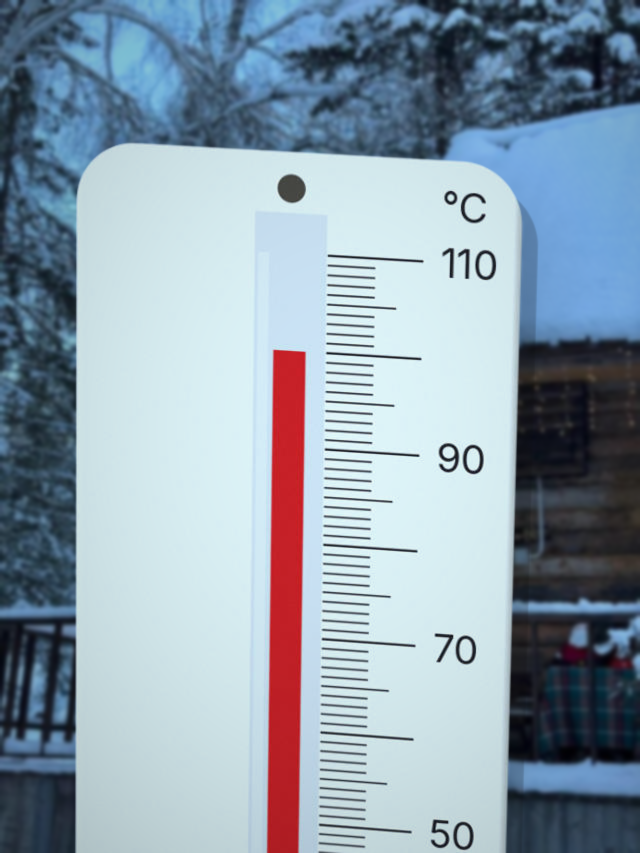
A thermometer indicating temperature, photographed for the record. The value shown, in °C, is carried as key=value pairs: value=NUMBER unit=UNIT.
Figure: value=100 unit=°C
